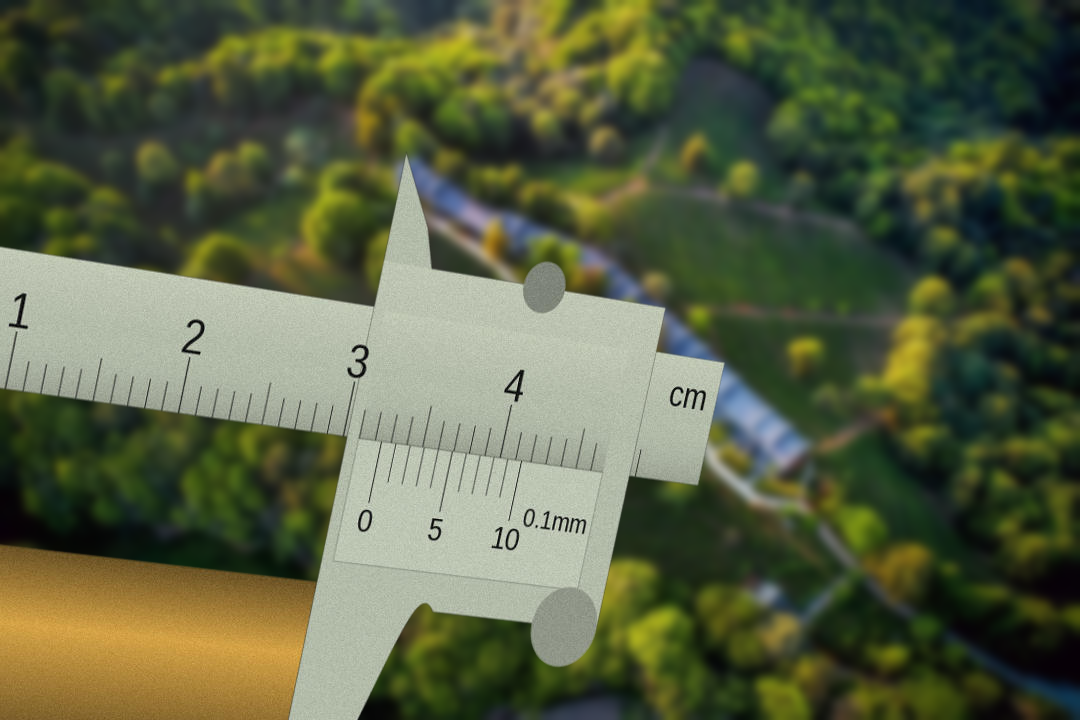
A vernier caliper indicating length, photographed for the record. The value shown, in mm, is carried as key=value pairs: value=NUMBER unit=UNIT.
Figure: value=32.4 unit=mm
